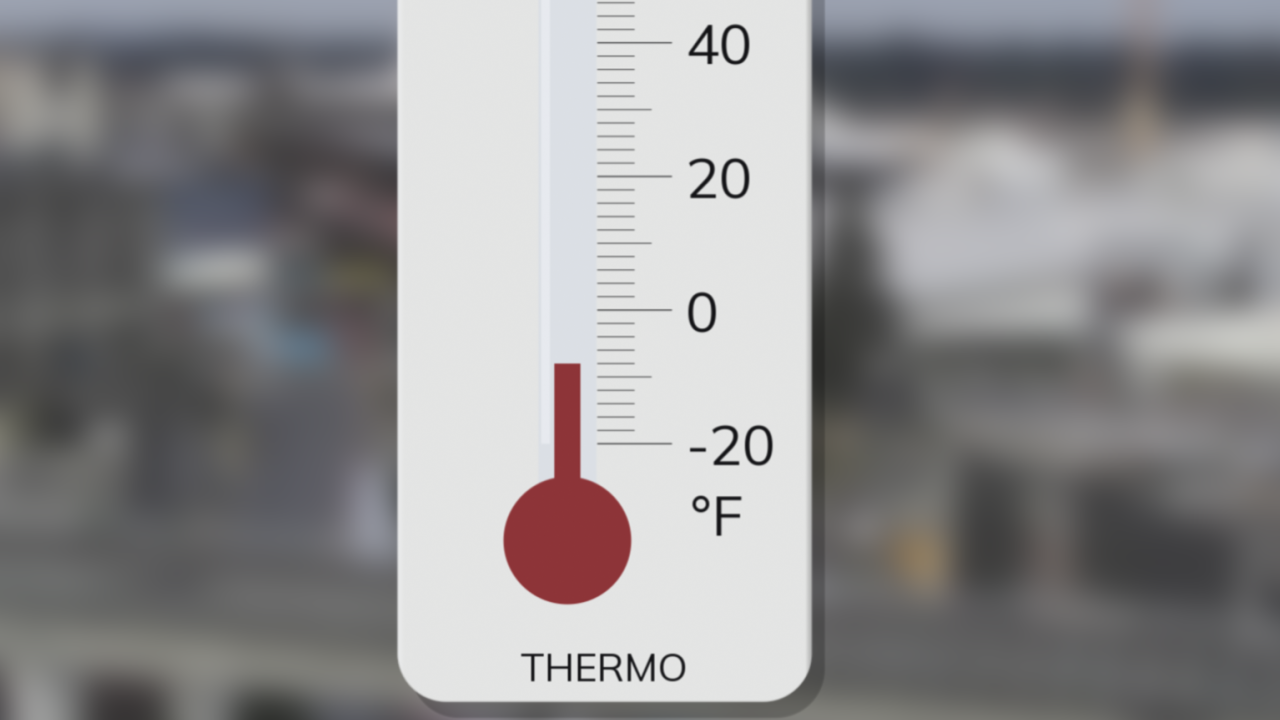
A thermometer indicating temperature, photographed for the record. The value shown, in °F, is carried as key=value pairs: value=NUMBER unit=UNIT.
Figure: value=-8 unit=°F
